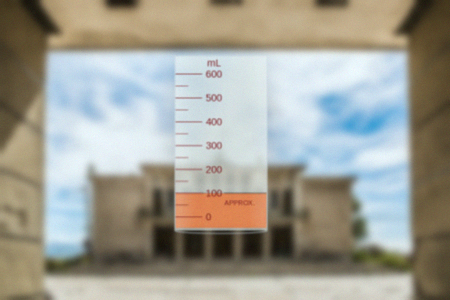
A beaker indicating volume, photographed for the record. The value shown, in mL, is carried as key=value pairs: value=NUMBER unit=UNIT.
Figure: value=100 unit=mL
